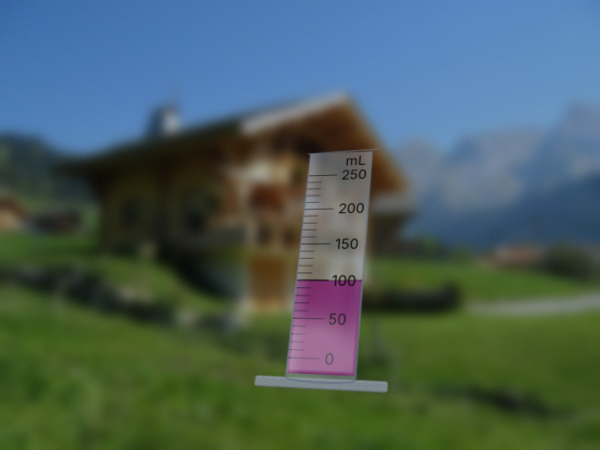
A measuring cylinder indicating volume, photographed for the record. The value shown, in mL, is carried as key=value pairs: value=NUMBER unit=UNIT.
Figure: value=100 unit=mL
